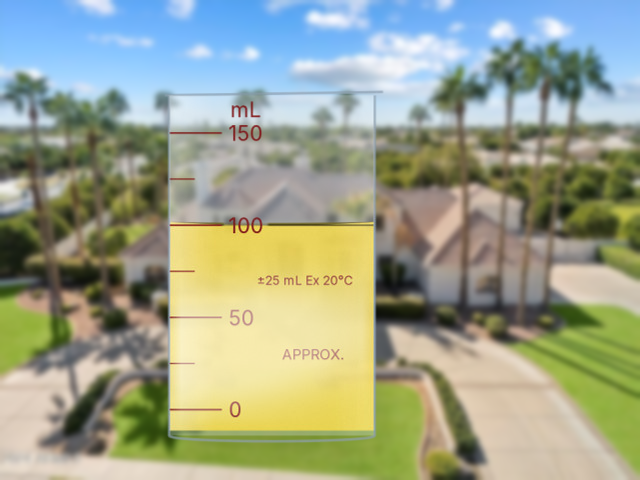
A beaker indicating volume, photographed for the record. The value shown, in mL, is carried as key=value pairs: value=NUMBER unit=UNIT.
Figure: value=100 unit=mL
